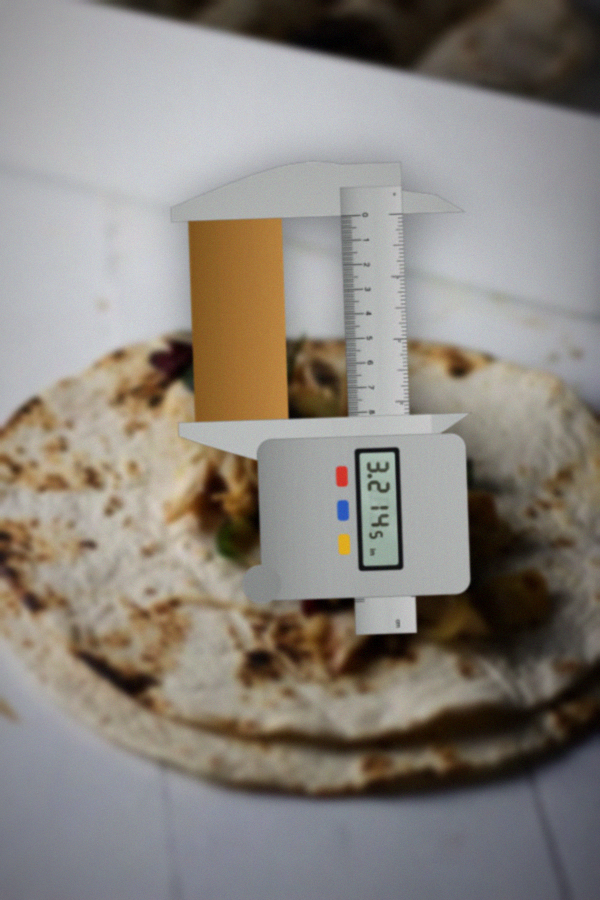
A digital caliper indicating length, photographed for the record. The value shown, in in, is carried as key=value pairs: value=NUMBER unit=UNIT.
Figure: value=3.2145 unit=in
